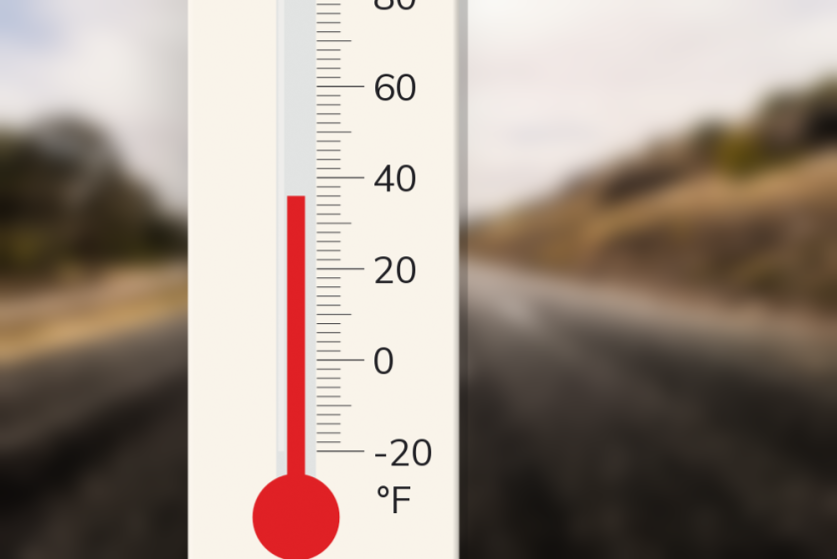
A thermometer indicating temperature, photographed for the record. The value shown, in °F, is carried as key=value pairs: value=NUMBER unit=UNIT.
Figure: value=36 unit=°F
